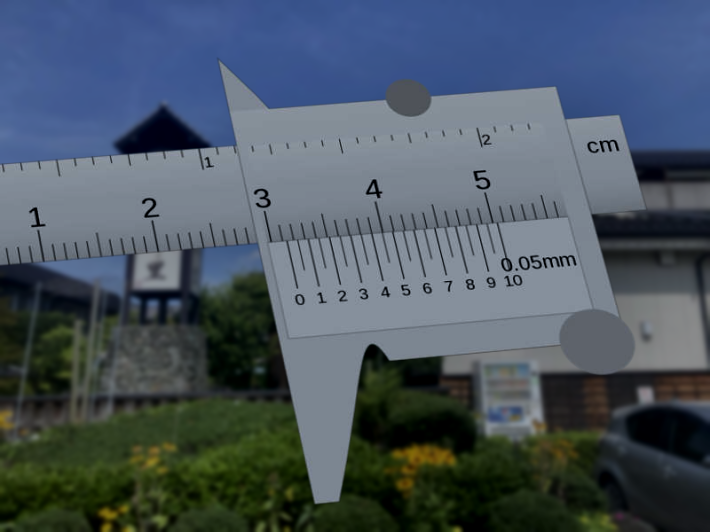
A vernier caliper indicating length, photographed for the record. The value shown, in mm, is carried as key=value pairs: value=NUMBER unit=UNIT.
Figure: value=31.4 unit=mm
